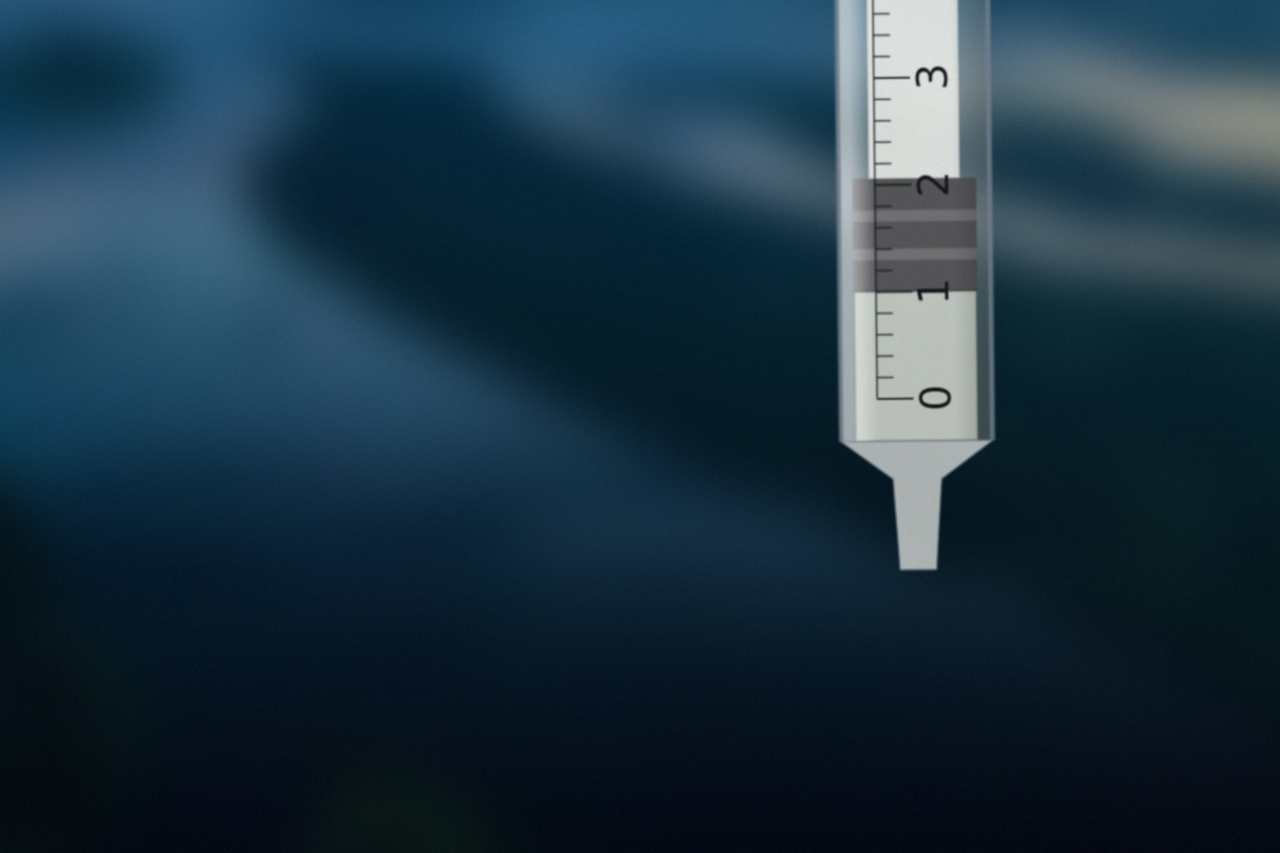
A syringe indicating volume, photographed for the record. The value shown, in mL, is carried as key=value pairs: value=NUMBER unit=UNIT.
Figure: value=1 unit=mL
